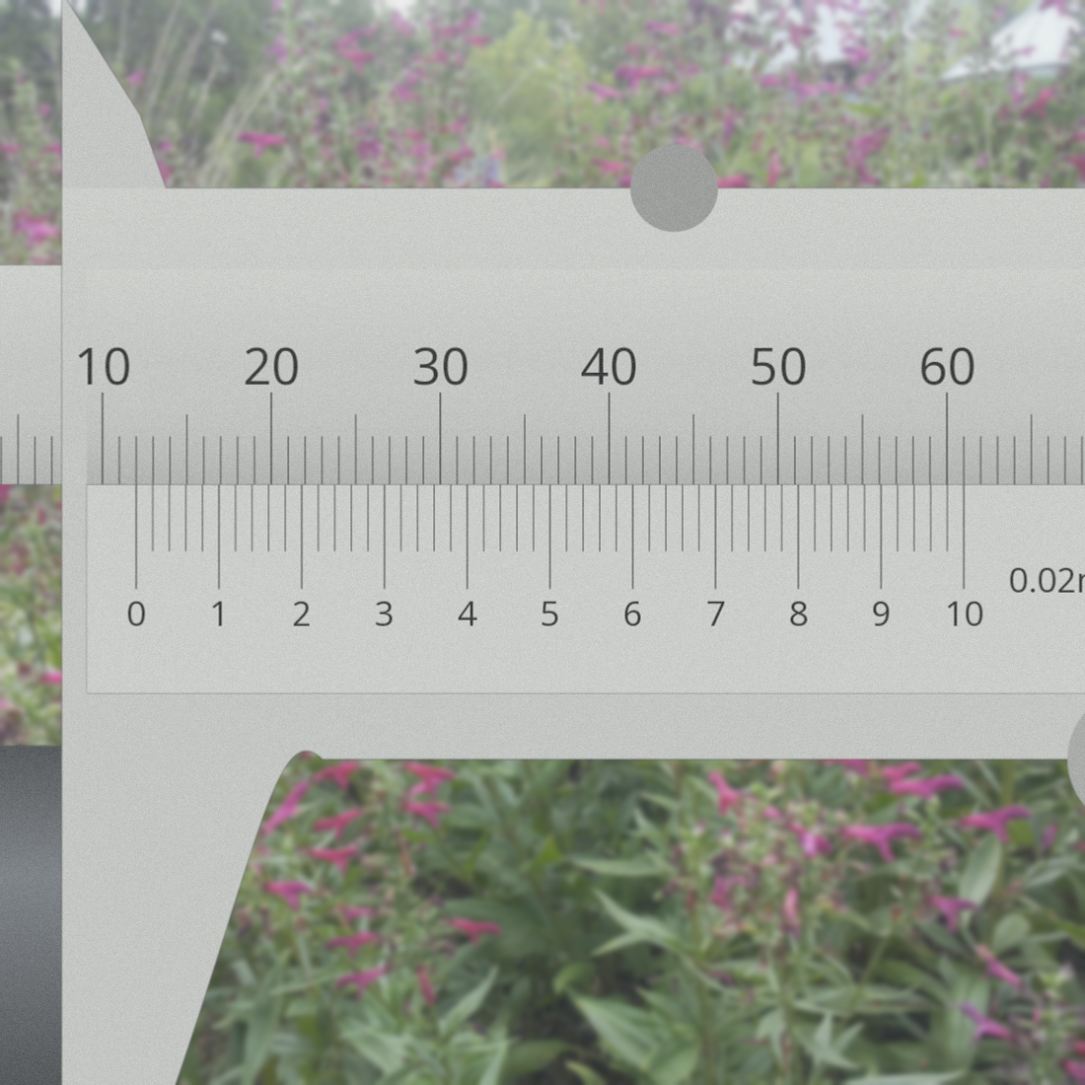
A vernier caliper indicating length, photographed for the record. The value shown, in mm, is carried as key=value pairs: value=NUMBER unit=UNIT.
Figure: value=12.0 unit=mm
